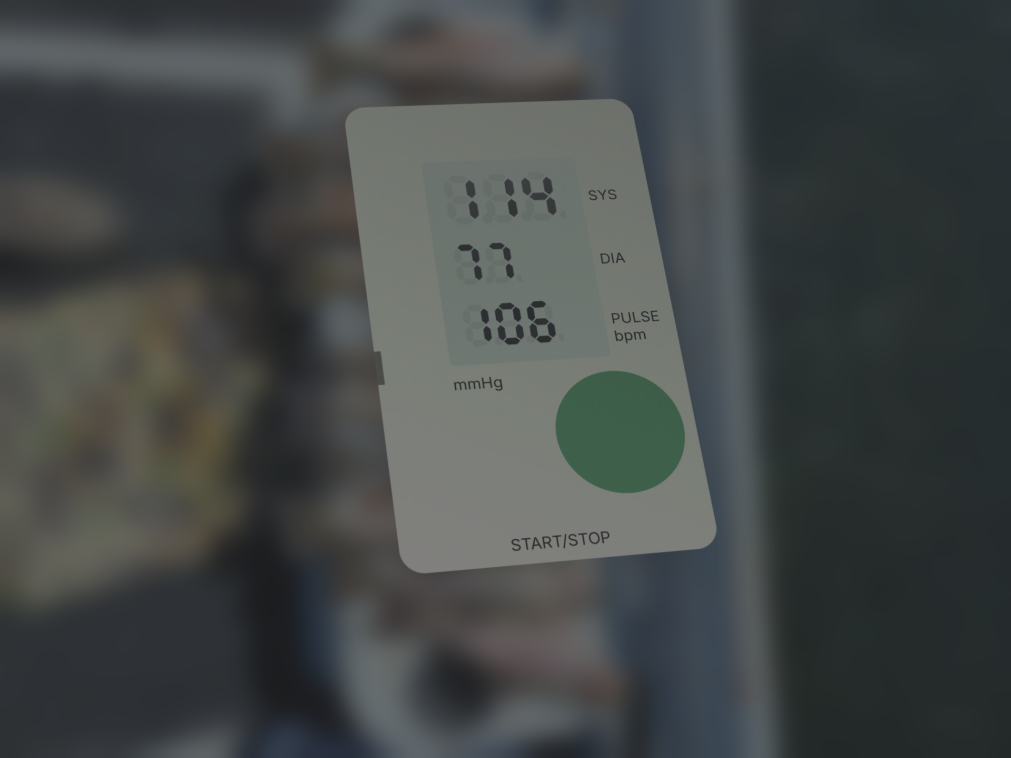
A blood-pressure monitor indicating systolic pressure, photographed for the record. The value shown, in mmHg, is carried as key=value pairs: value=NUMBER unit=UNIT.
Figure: value=114 unit=mmHg
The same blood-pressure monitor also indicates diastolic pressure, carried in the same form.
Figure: value=77 unit=mmHg
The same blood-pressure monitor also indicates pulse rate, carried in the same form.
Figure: value=106 unit=bpm
